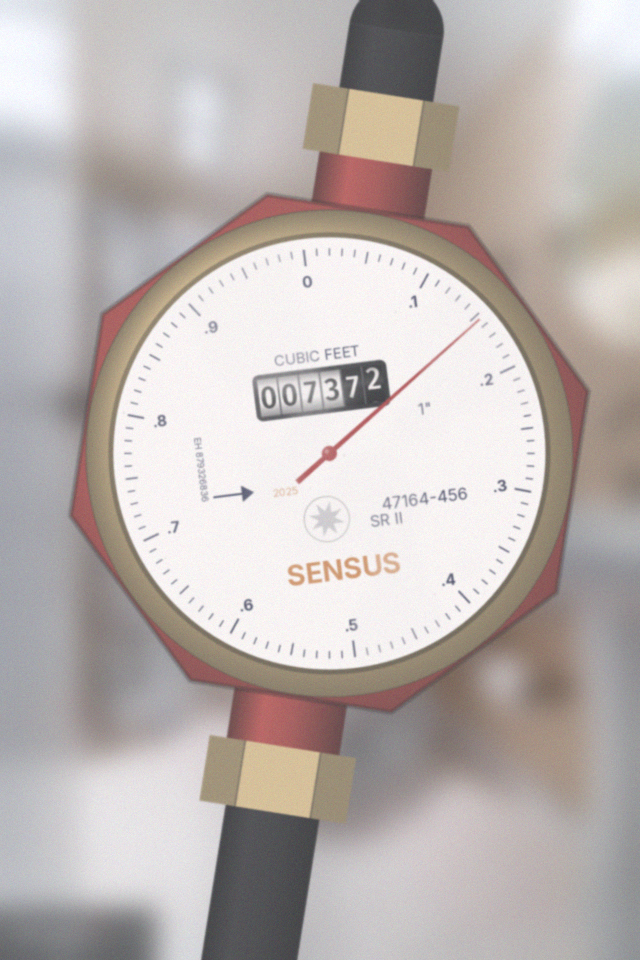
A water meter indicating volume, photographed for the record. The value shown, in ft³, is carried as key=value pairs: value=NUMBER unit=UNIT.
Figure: value=7372.15 unit=ft³
